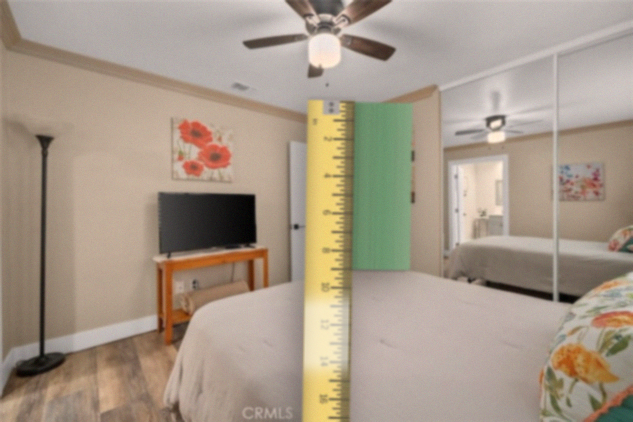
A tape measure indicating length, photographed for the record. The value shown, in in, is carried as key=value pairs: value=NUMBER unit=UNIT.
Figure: value=9 unit=in
